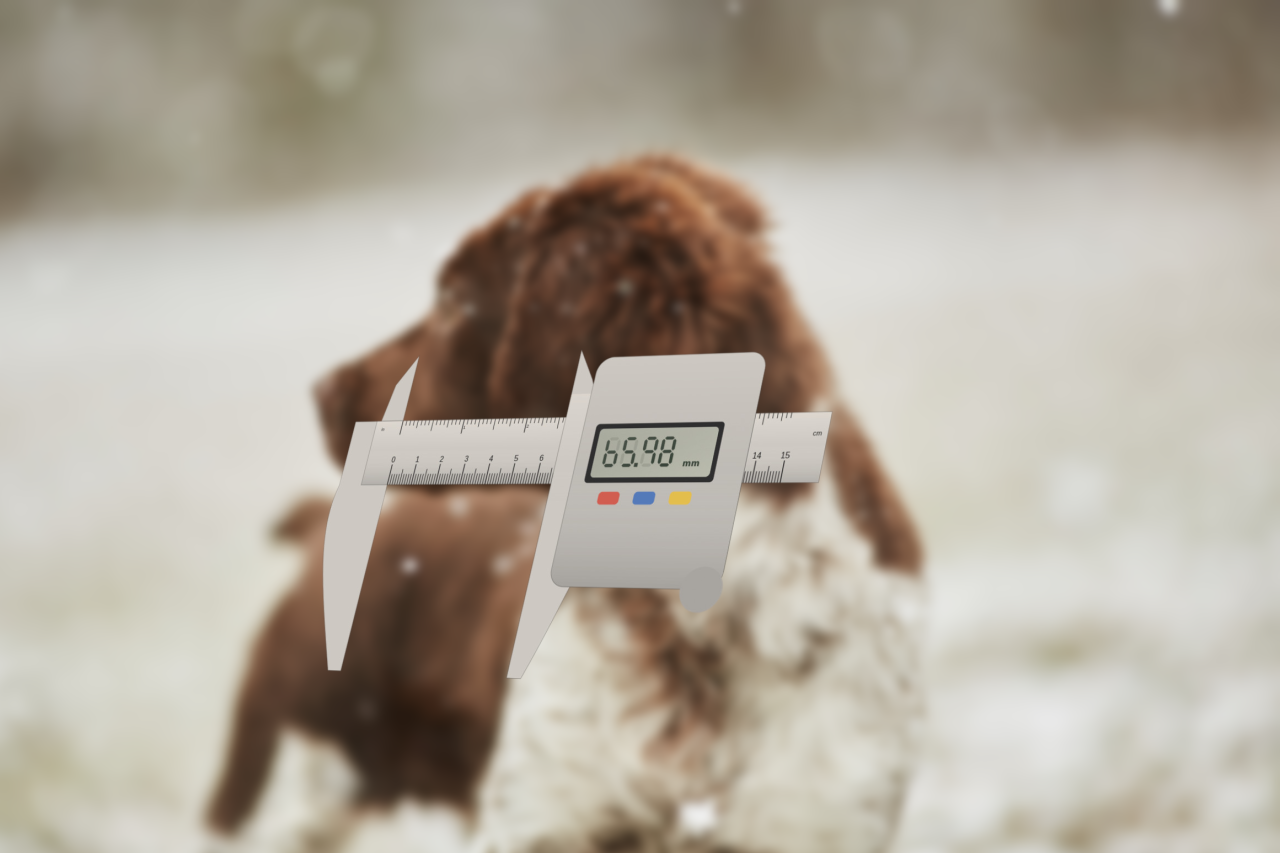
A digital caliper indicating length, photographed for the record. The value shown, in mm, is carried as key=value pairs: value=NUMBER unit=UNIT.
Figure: value=65.98 unit=mm
